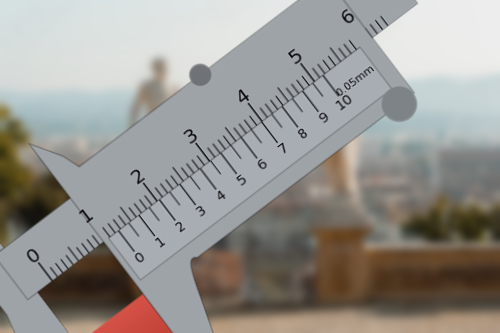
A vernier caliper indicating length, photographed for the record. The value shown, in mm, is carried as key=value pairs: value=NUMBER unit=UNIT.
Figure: value=12.6 unit=mm
